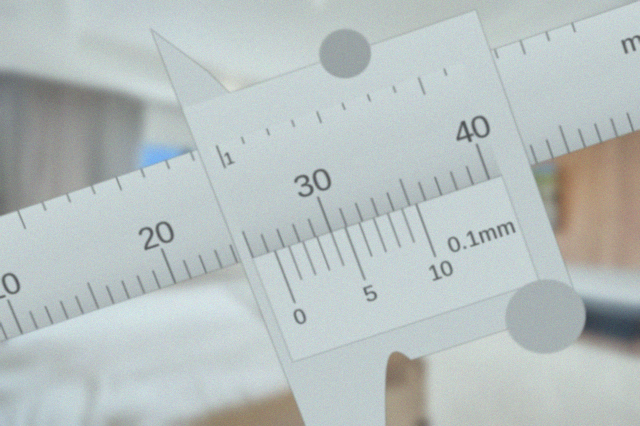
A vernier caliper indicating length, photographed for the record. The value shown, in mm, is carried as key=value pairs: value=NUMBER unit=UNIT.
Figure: value=26.4 unit=mm
